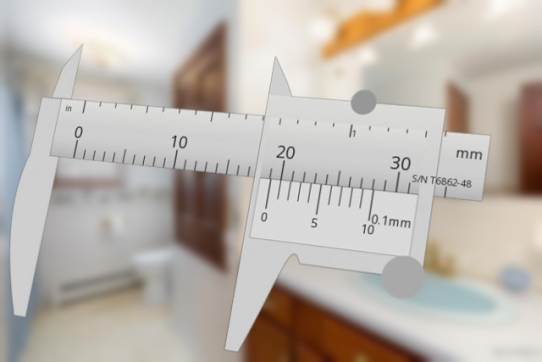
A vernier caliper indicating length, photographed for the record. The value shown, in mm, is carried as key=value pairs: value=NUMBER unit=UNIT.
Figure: value=19.1 unit=mm
